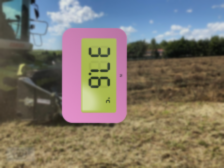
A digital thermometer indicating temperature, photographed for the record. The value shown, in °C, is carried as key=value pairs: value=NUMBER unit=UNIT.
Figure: value=37.6 unit=°C
